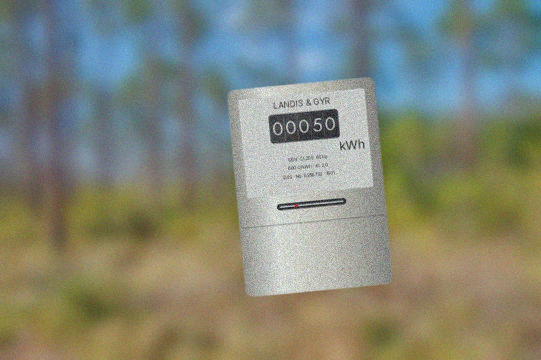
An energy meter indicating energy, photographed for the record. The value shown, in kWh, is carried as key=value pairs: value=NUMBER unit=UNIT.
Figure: value=50 unit=kWh
